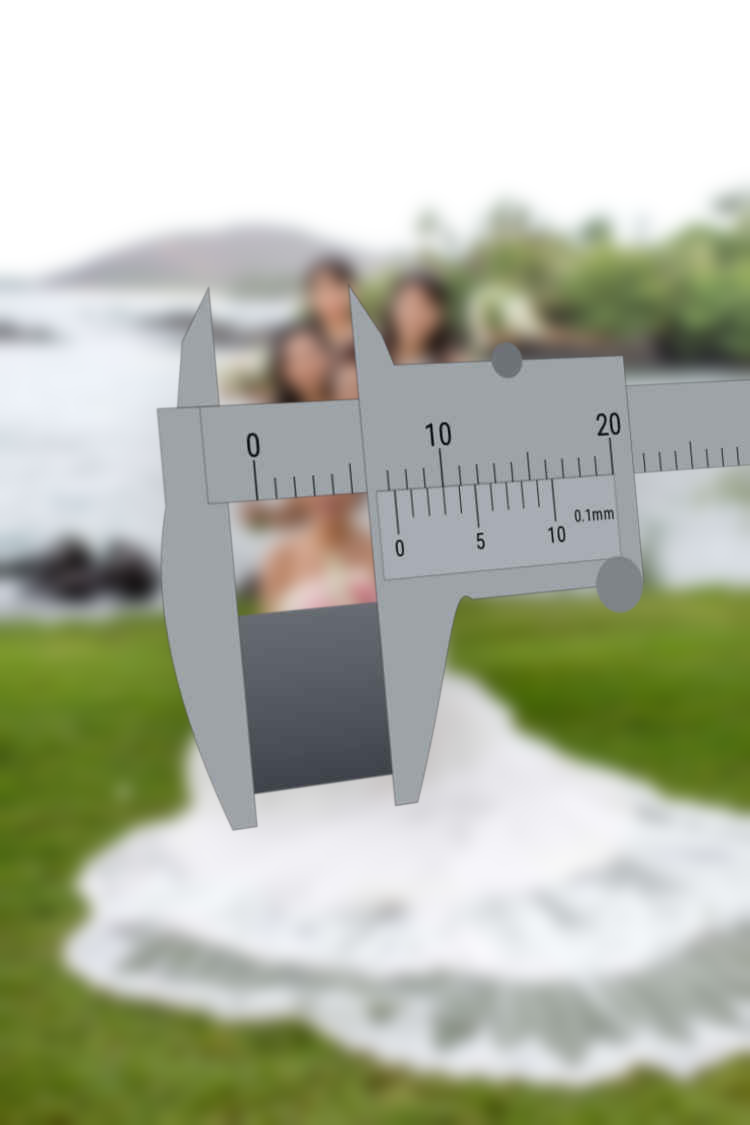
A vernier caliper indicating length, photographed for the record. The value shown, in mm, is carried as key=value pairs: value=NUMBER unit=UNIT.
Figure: value=7.3 unit=mm
